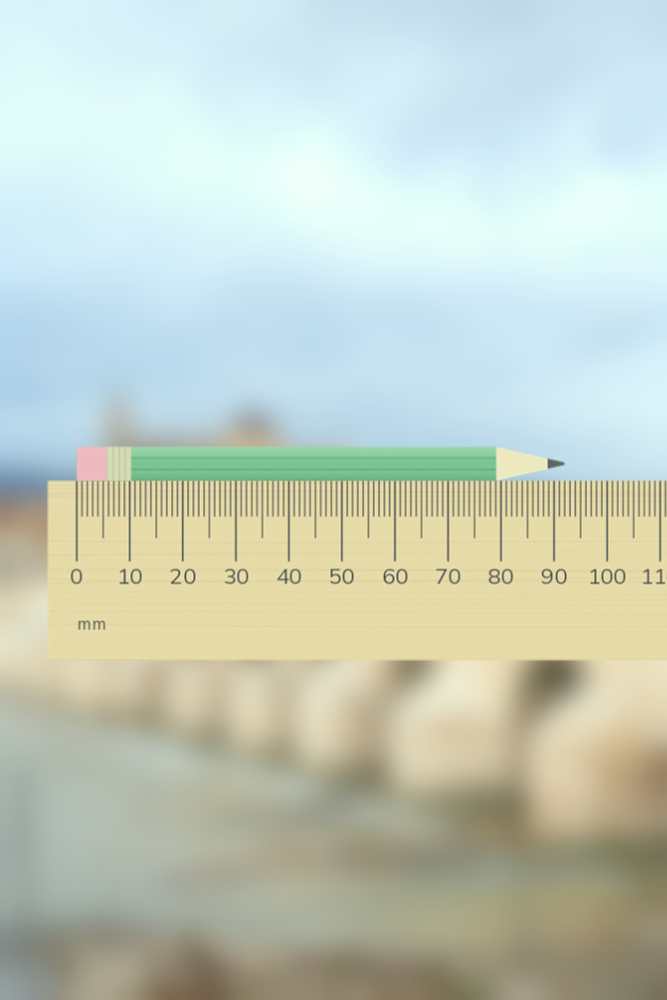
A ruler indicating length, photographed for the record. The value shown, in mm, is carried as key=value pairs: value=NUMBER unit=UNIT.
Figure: value=92 unit=mm
